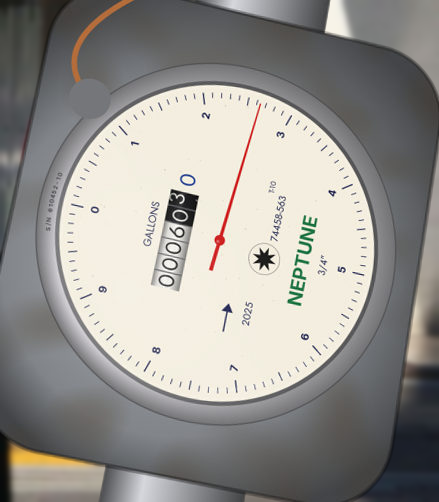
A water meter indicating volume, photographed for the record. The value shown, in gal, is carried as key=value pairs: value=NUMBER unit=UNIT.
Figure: value=6032.6 unit=gal
